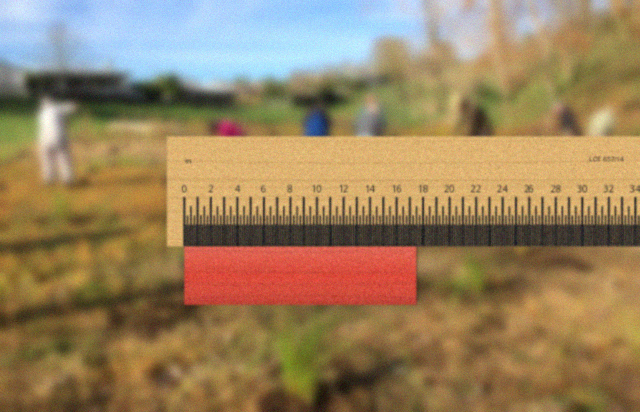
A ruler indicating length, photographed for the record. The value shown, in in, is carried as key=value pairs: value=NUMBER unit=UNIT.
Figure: value=17.5 unit=in
